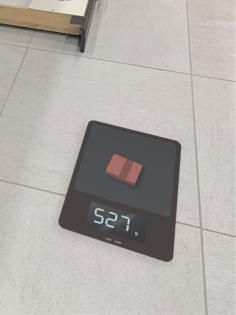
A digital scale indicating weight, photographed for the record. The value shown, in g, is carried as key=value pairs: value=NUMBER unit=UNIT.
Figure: value=527 unit=g
